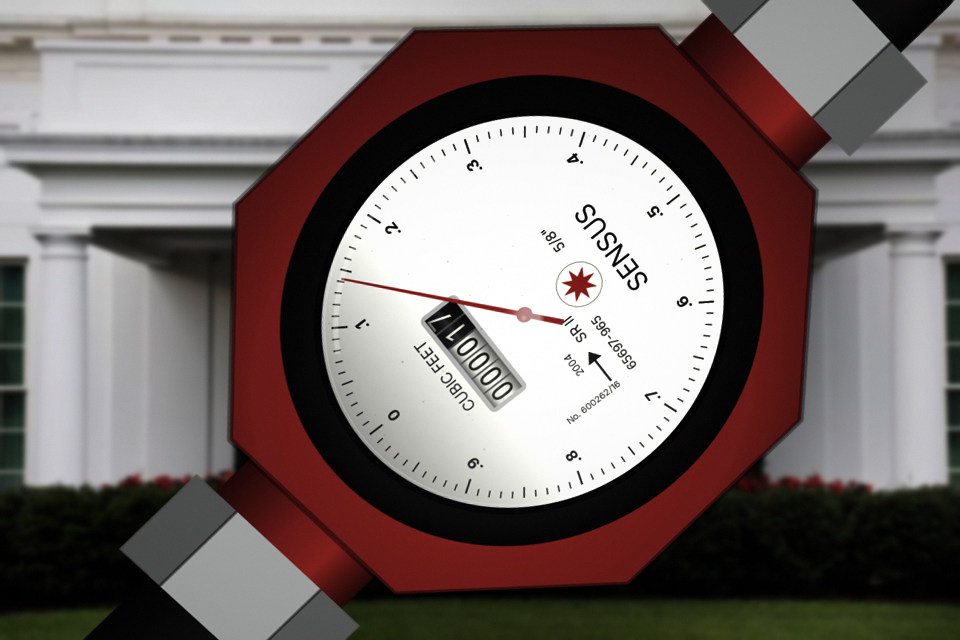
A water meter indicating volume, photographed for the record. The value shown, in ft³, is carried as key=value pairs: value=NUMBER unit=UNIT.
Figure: value=17.14 unit=ft³
